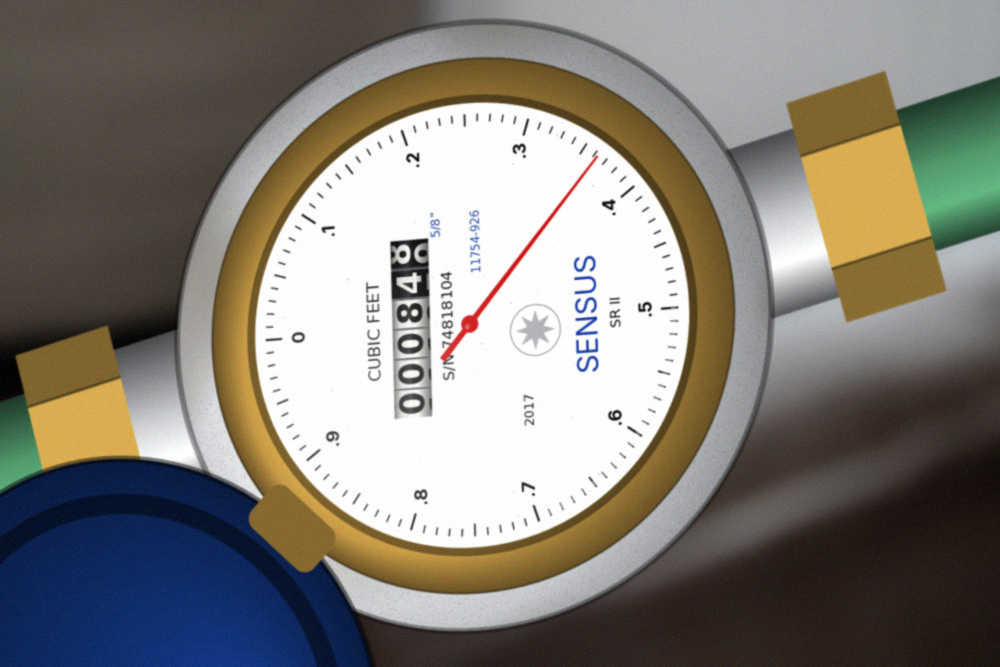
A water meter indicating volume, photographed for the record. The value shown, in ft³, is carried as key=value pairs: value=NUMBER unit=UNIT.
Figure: value=848.36 unit=ft³
